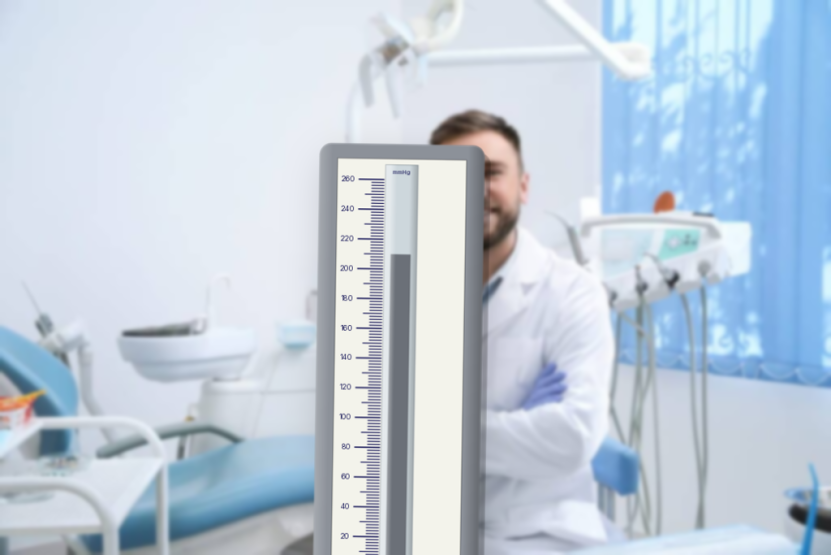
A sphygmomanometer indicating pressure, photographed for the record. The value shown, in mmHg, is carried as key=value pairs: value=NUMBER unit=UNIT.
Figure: value=210 unit=mmHg
